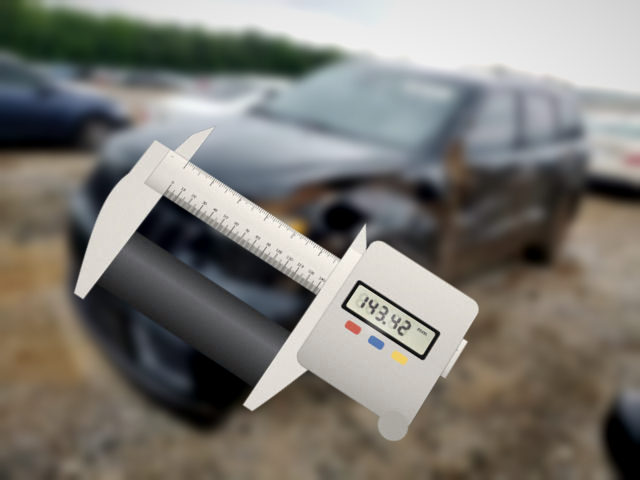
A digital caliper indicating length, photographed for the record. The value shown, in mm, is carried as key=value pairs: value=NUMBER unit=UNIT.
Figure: value=143.42 unit=mm
